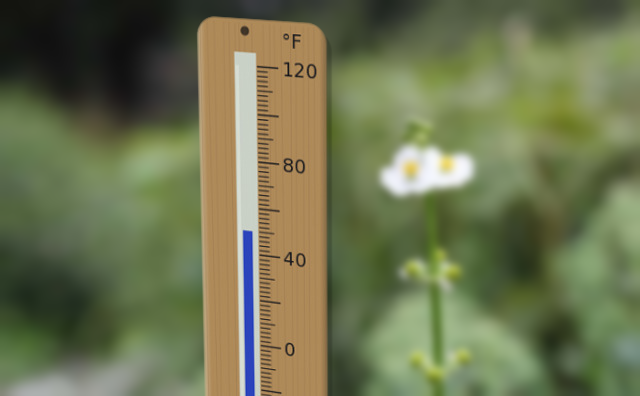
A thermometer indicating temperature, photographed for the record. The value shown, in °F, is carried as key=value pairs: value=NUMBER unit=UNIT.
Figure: value=50 unit=°F
